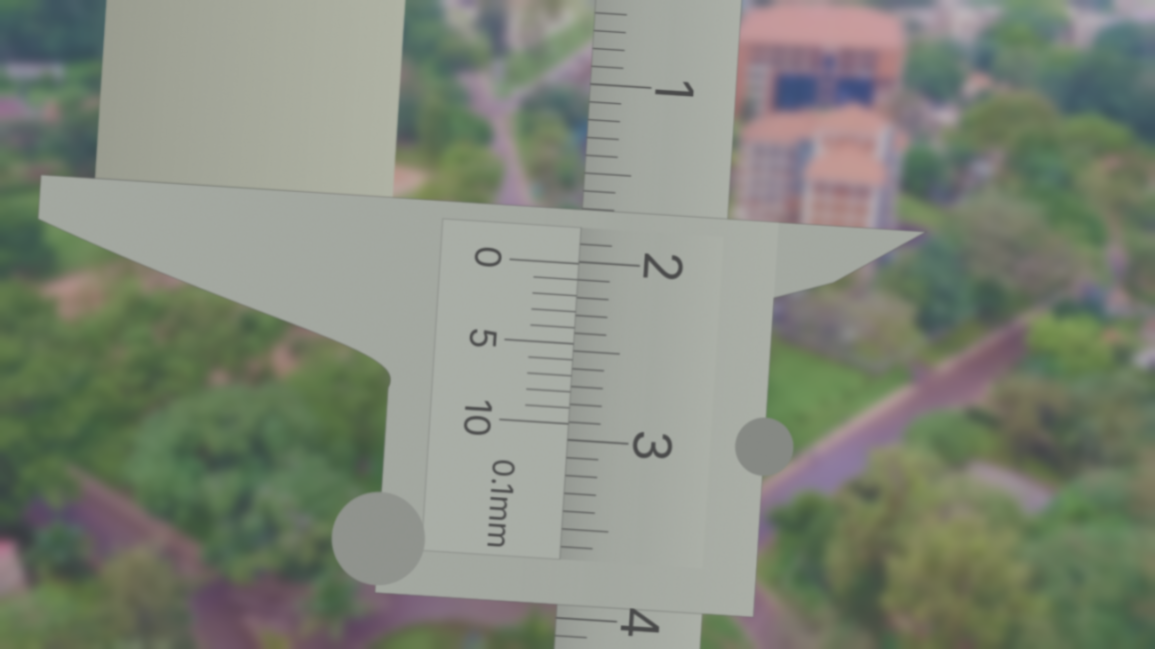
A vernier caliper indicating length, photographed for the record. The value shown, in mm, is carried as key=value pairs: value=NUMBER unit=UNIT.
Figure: value=20.1 unit=mm
